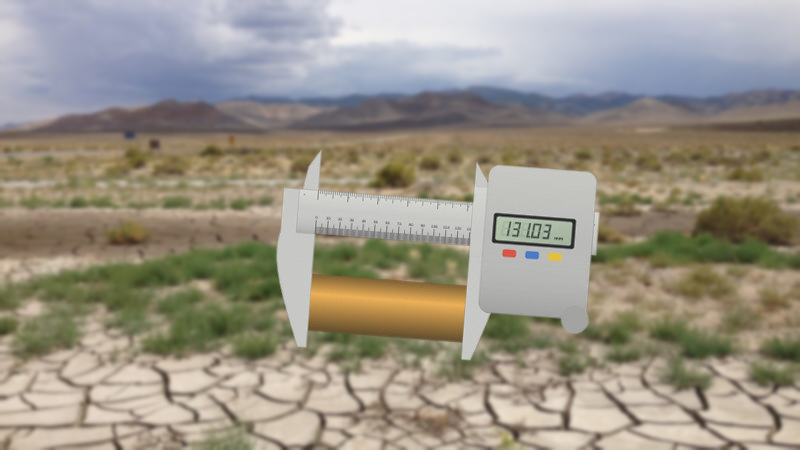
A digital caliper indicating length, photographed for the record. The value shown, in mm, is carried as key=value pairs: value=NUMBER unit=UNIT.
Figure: value=131.03 unit=mm
